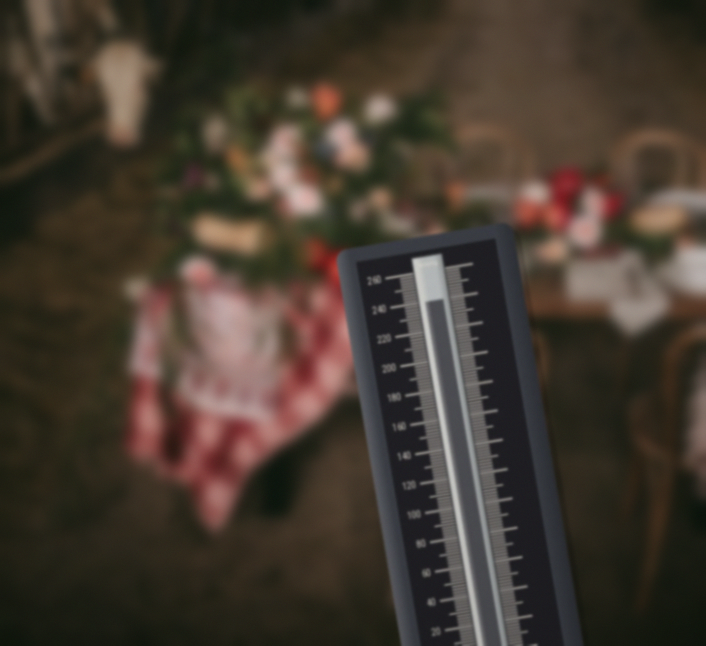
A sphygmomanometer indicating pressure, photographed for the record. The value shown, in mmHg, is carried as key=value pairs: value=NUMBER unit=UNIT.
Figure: value=240 unit=mmHg
